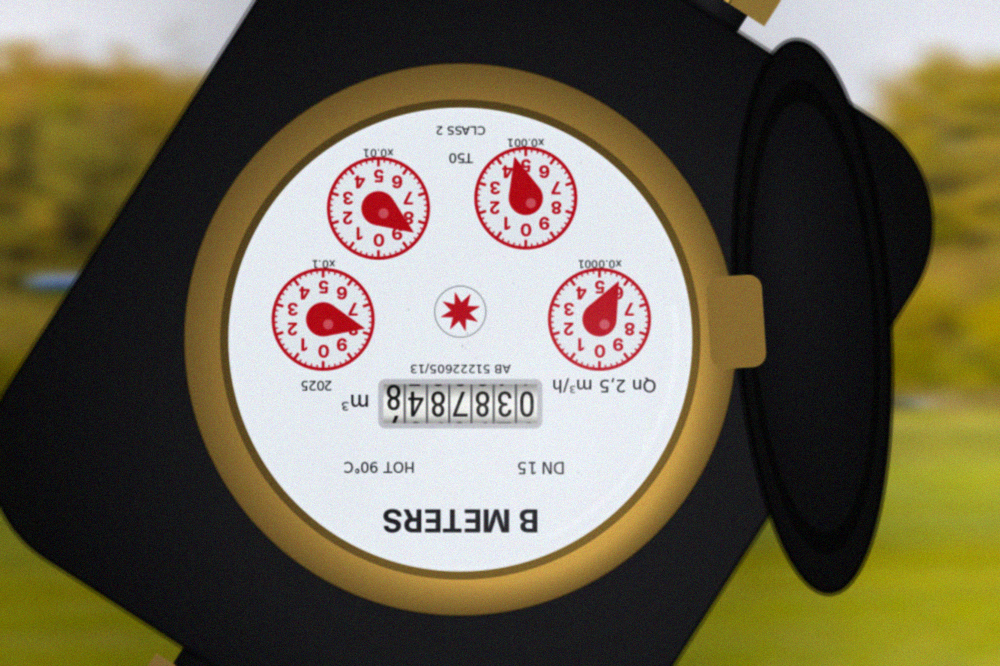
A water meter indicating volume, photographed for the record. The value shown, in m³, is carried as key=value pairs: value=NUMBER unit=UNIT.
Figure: value=387847.7845 unit=m³
